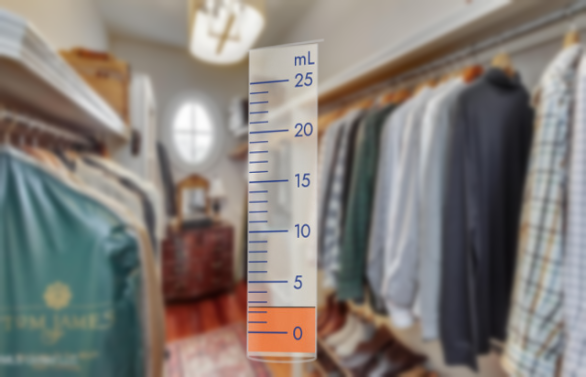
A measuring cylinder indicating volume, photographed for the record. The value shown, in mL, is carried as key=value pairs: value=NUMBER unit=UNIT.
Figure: value=2.5 unit=mL
